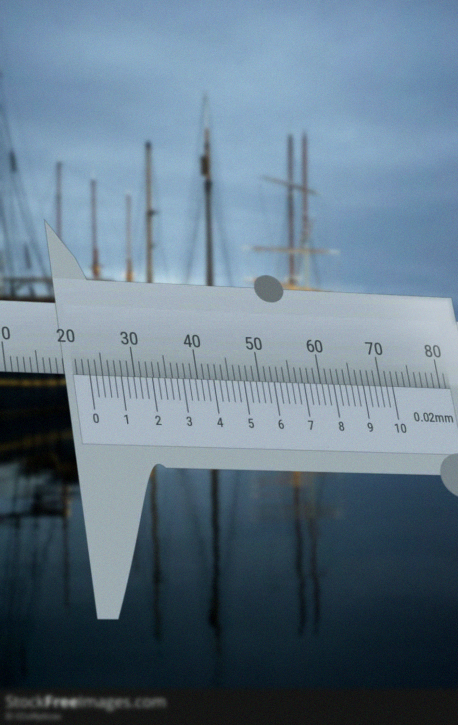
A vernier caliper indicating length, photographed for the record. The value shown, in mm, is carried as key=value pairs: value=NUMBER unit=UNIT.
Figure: value=23.0 unit=mm
